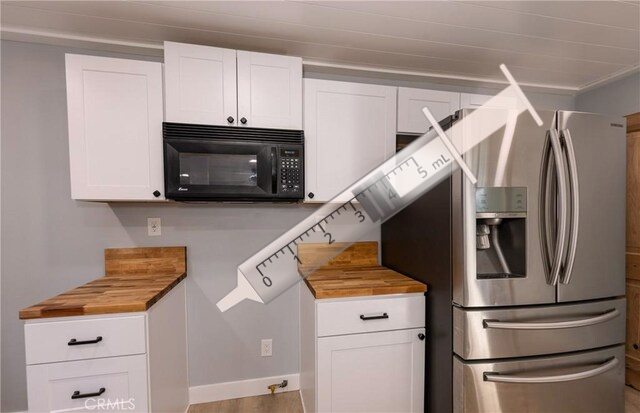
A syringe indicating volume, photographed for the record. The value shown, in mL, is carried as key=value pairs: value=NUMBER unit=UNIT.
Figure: value=3.2 unit=mL
